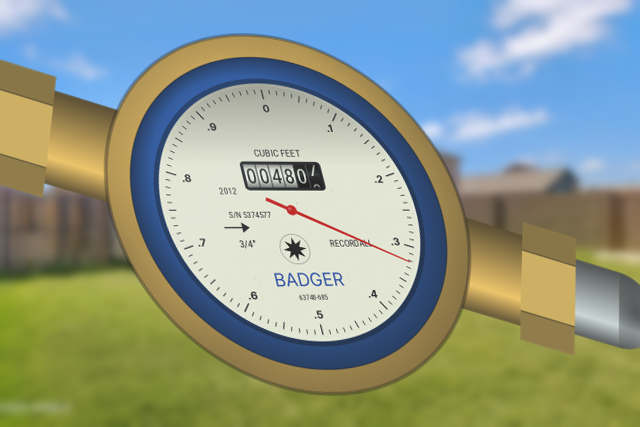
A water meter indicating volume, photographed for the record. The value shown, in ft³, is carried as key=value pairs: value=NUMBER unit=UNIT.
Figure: value=4807.32 unit=ft³
